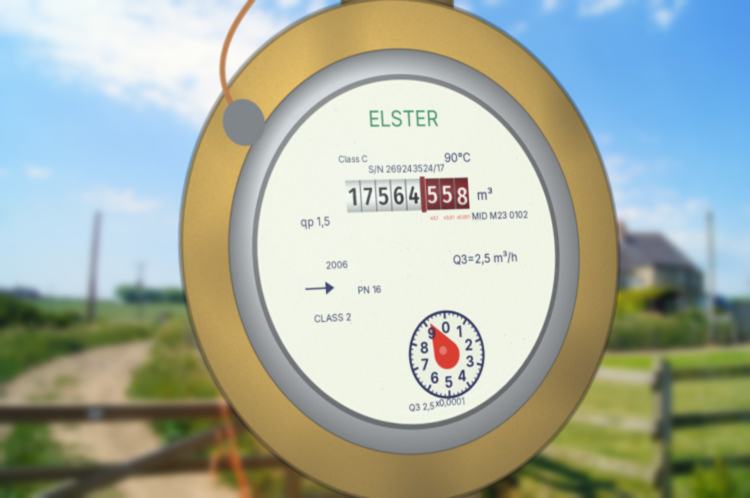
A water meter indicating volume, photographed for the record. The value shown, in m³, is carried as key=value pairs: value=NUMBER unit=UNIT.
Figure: value=17564.5579 unit=m³
